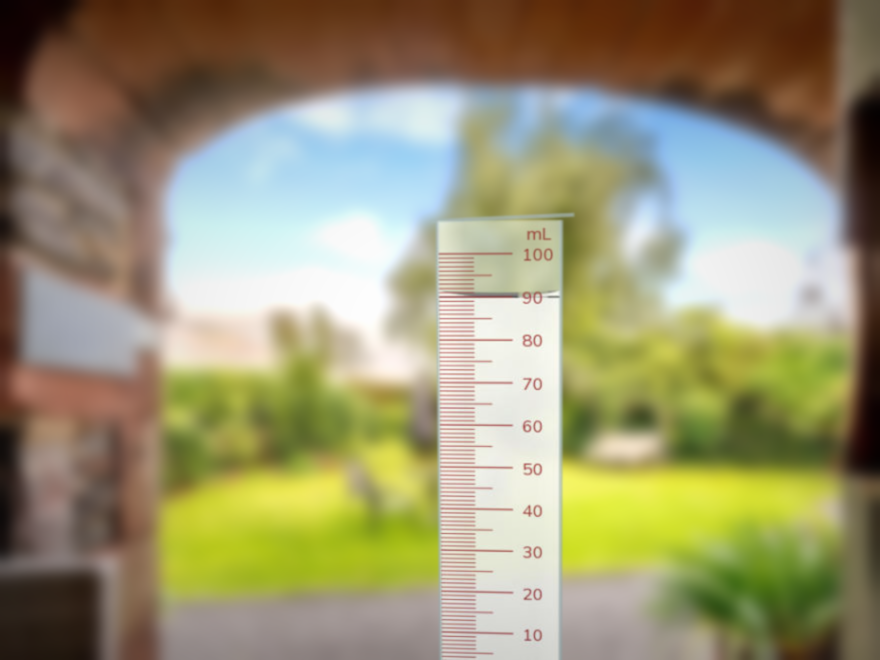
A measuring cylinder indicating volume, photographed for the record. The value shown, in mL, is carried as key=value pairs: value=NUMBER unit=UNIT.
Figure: value=90 unit=mL
